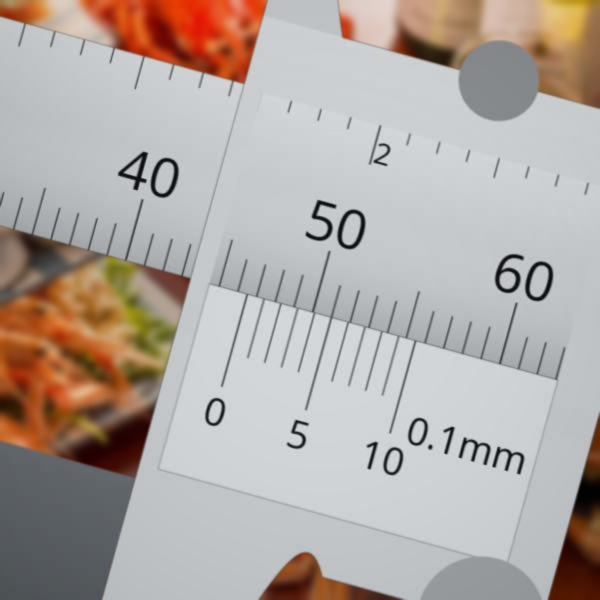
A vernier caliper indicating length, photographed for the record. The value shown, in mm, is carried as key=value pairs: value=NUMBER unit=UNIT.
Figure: value=46.5 unit=mm
